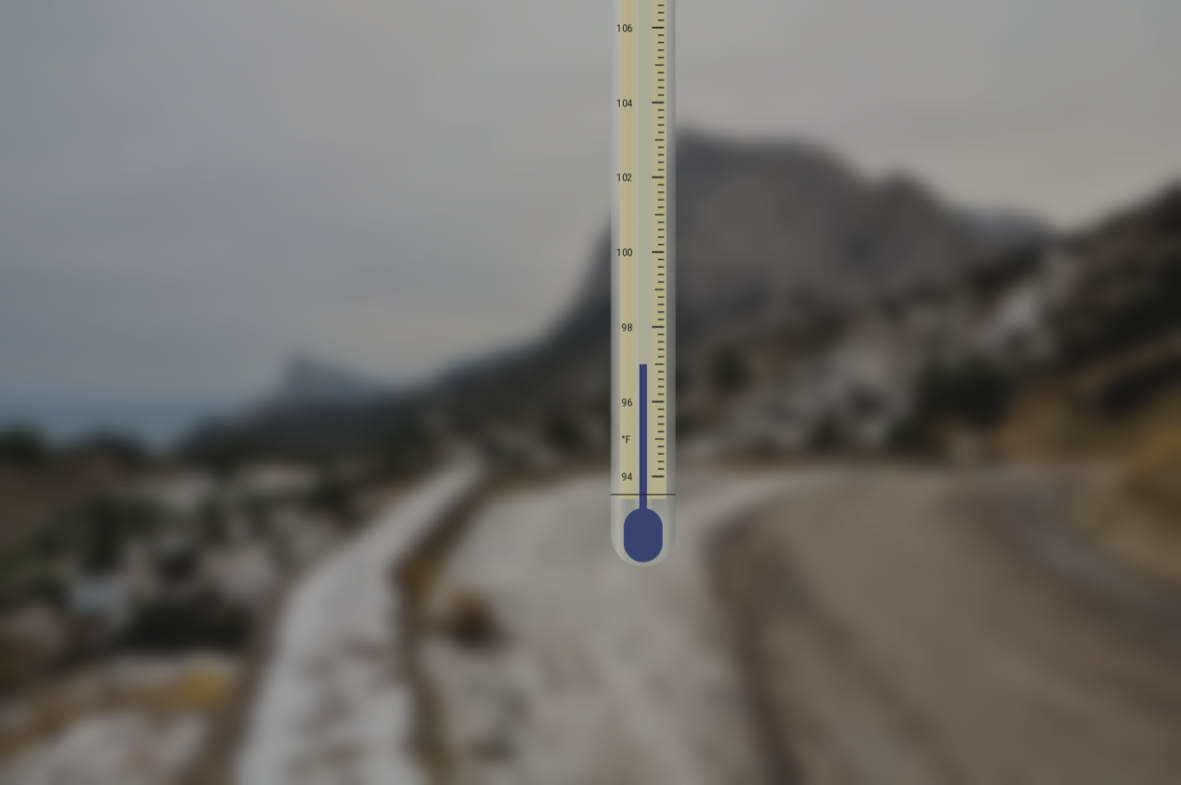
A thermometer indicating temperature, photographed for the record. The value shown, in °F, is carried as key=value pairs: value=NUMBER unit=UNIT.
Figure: value=97 unit=°F
